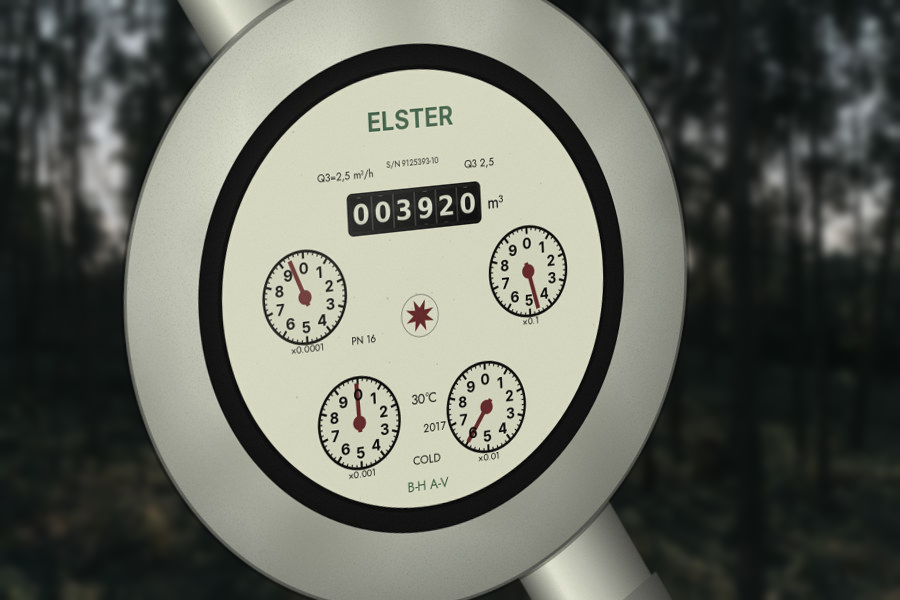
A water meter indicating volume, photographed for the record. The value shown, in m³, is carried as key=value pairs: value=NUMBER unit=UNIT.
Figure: value=3920.4599 unit=m³
